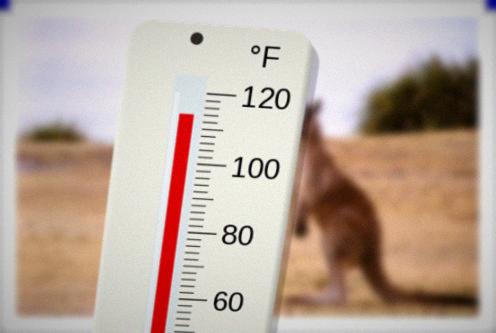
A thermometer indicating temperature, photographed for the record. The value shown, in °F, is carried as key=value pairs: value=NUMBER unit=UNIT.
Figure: value=114 unit=°F
